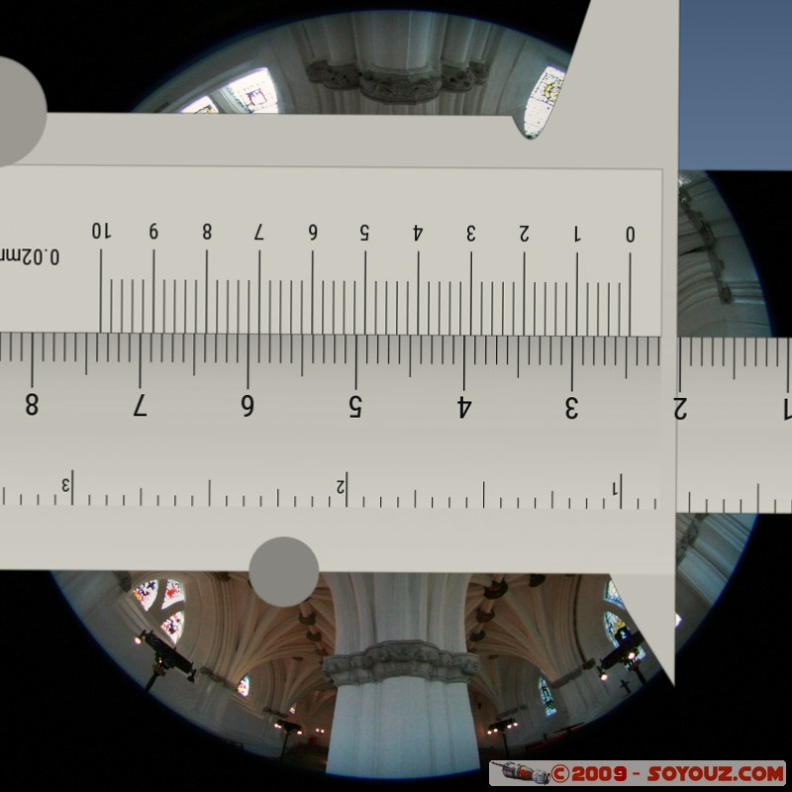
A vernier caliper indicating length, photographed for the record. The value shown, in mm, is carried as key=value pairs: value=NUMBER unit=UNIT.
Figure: value=24.7 unit=mm
